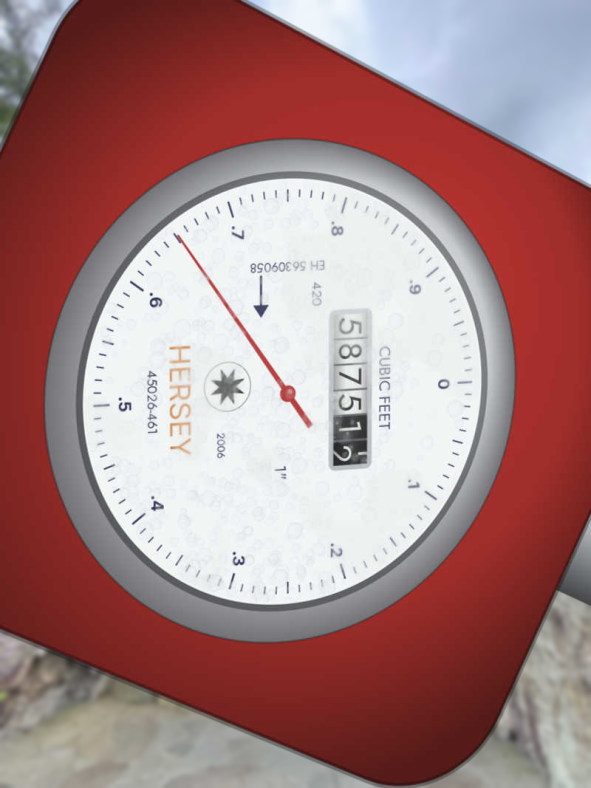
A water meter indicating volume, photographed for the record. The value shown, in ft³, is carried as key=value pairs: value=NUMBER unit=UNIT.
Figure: value=587511.65 unit=ft³
